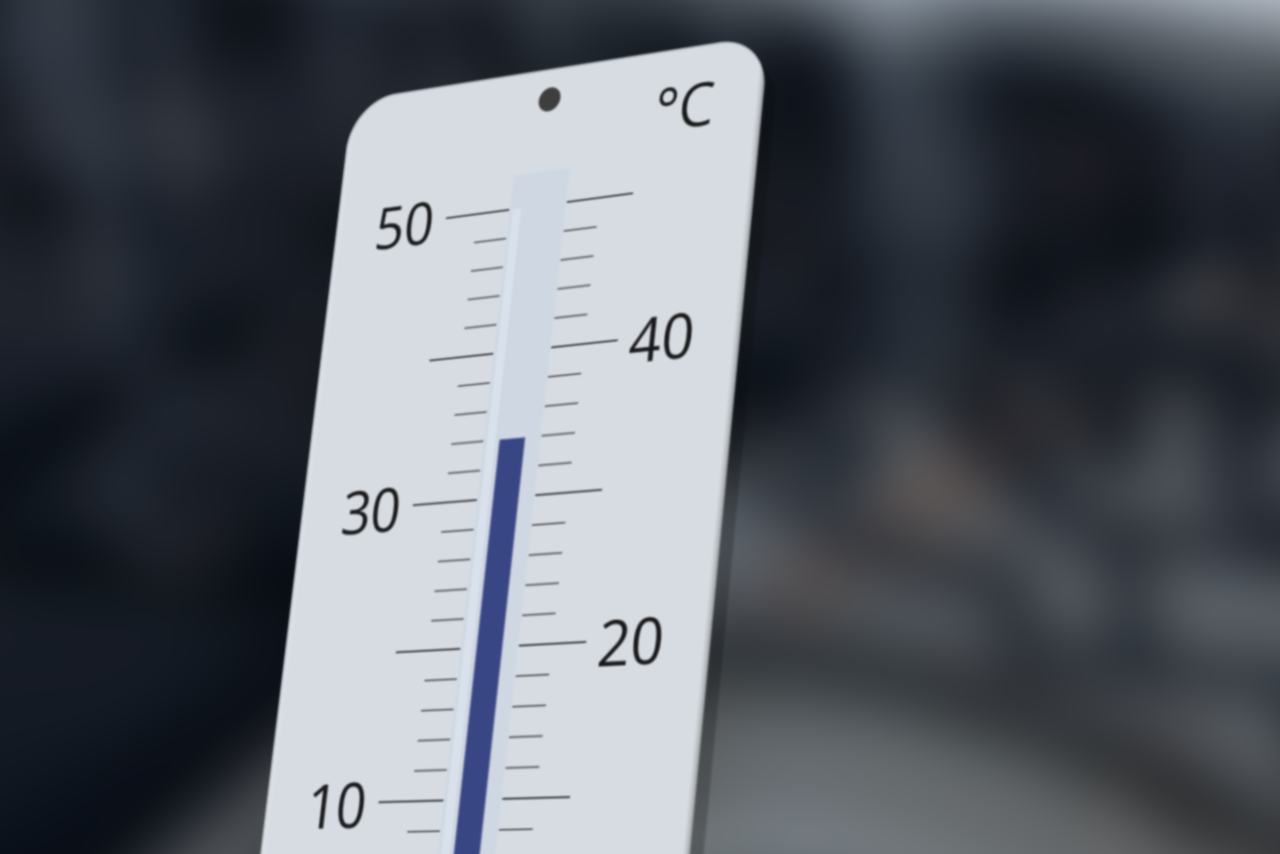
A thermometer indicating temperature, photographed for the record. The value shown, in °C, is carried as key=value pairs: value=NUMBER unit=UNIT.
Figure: value=34 unit=°C
